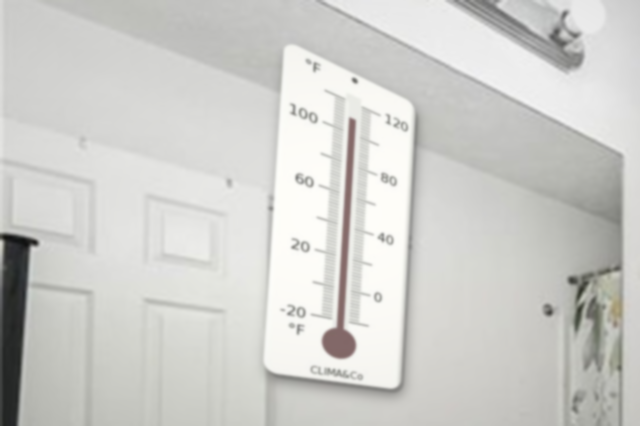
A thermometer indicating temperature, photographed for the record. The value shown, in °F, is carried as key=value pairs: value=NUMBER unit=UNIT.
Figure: value=110 unit=°F
